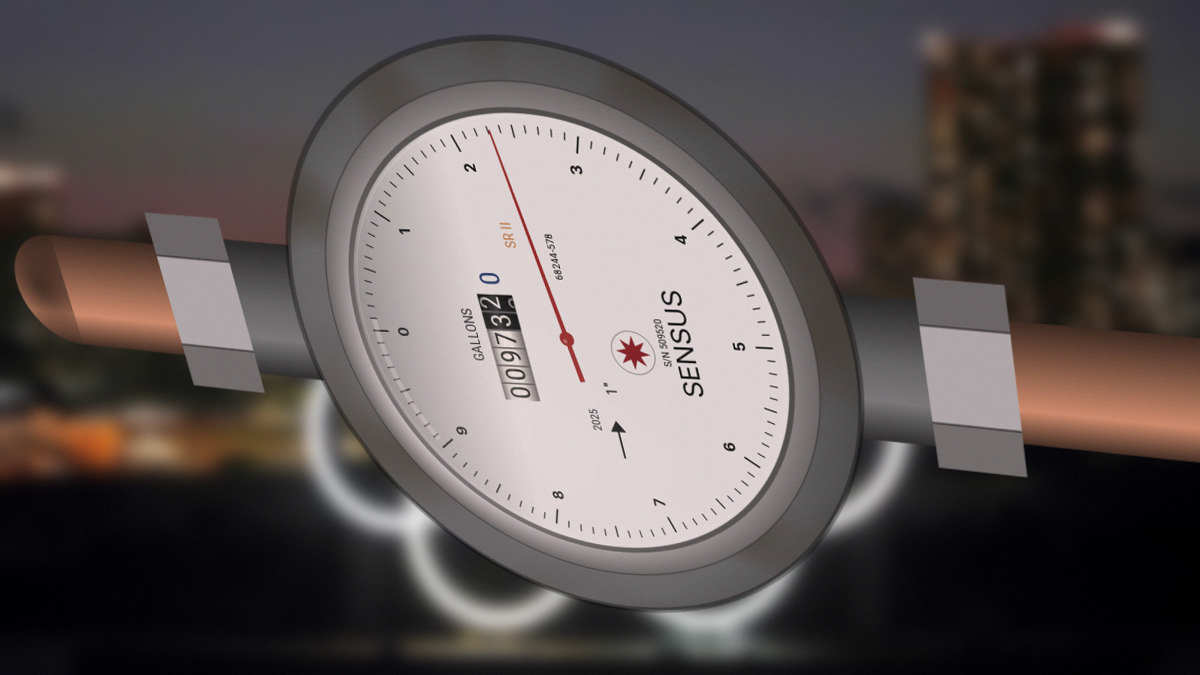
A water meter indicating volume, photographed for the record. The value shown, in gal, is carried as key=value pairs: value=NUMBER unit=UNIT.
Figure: value=97322.3 unit=gal
